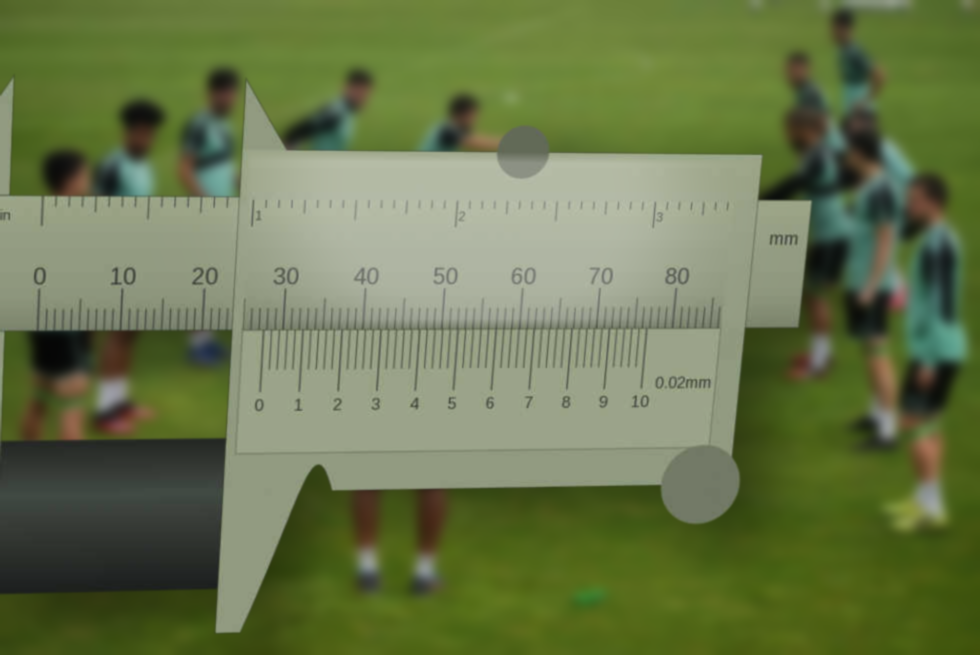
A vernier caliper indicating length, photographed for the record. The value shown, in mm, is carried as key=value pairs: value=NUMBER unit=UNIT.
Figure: value=27.6 unit=mm
